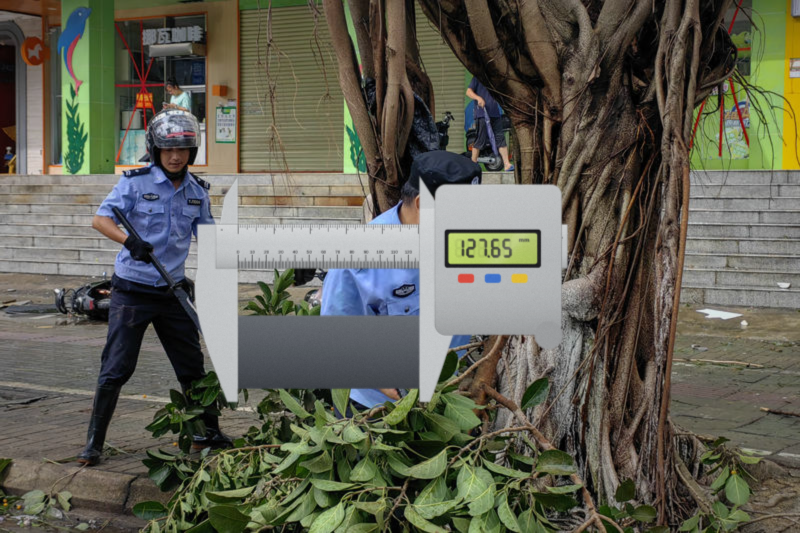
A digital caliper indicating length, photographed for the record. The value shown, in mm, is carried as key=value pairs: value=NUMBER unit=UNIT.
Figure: value=127.65 unit=mm
